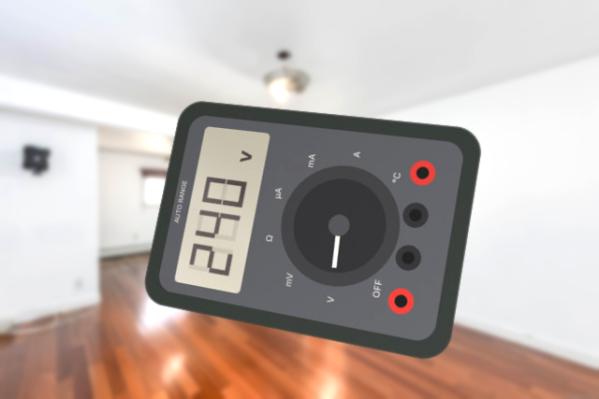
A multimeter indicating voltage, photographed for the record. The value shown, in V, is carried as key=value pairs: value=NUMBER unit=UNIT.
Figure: value=240 unit=V
